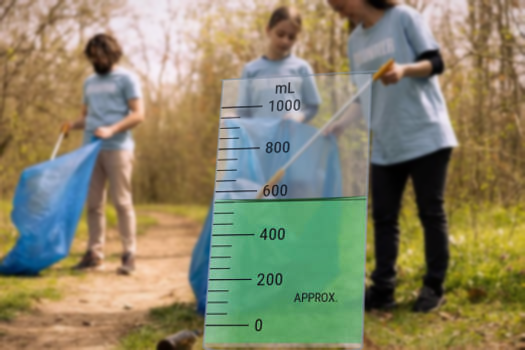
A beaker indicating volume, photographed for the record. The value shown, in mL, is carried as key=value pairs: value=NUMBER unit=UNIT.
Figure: value=550 unit=mL
